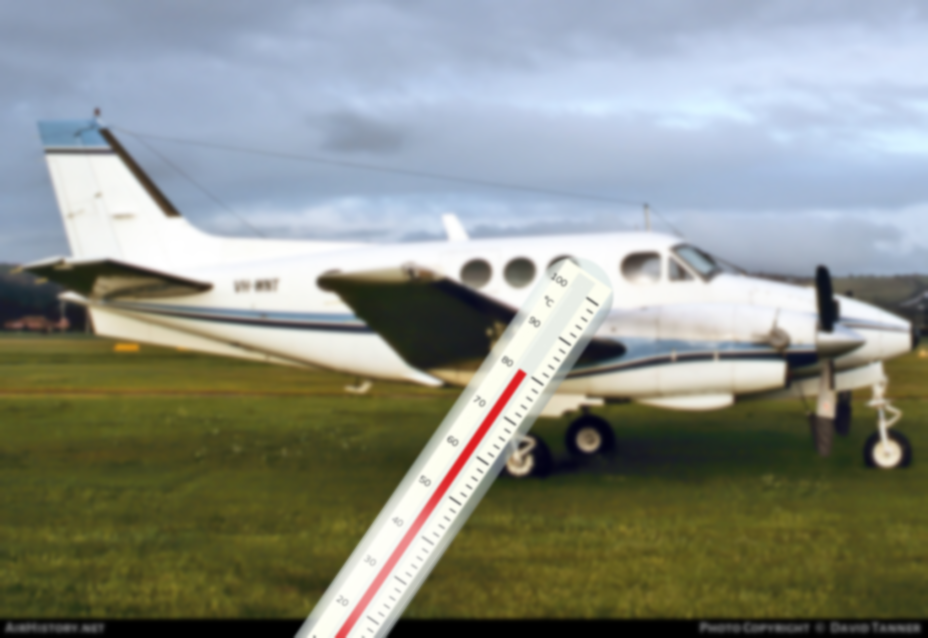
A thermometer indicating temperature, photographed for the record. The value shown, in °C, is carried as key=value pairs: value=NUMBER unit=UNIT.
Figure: value=80 unit=°C
